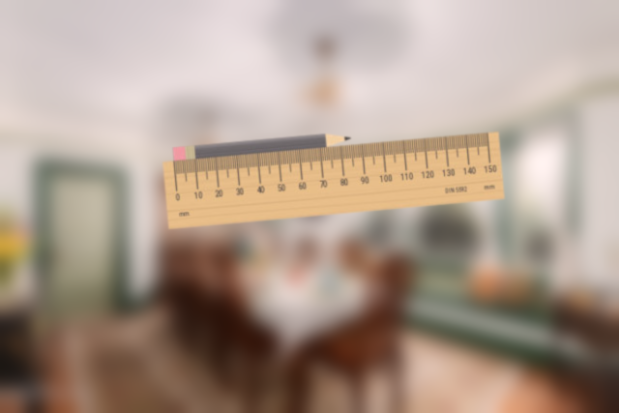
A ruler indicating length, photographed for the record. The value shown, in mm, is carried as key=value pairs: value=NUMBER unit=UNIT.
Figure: value=85 unit=mm
